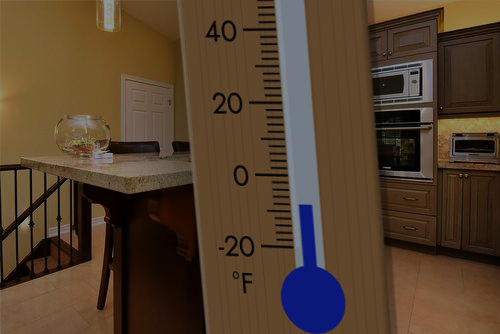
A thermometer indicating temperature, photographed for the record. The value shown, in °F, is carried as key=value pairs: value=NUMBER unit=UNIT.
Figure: value=-8 unit=°F
